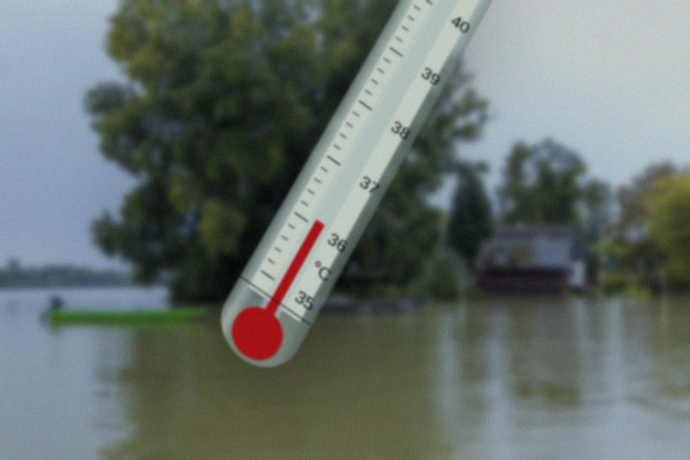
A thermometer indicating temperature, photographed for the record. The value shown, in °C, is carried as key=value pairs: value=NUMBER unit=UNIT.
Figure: value=36.1 unit=°C
